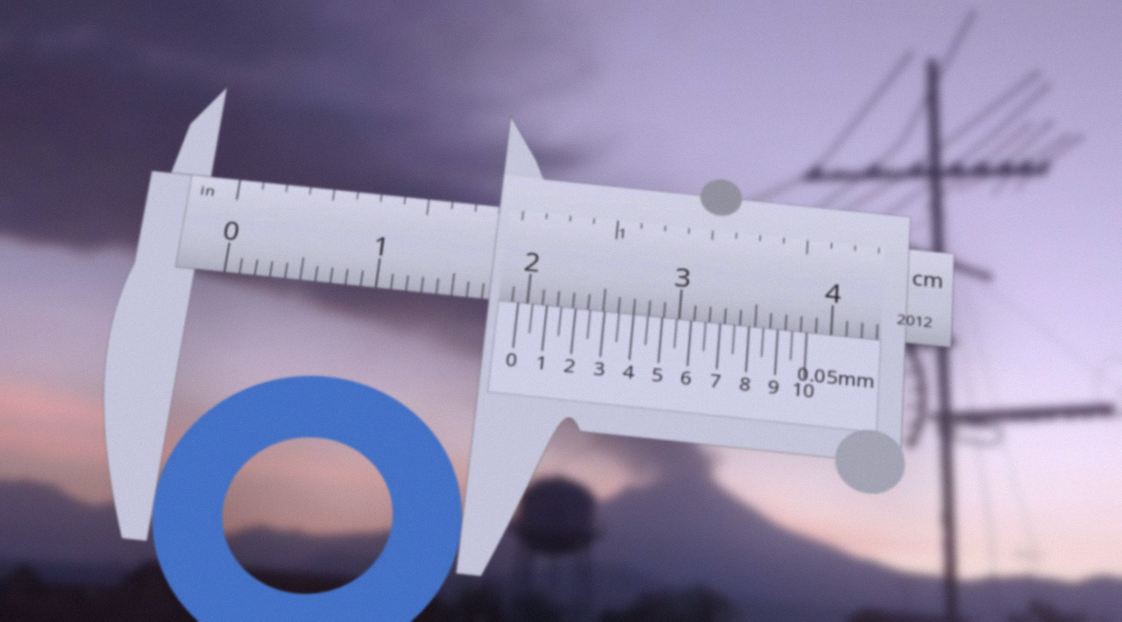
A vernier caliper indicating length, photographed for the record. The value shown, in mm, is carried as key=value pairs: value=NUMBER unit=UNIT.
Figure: value=19.4 unit=mm
